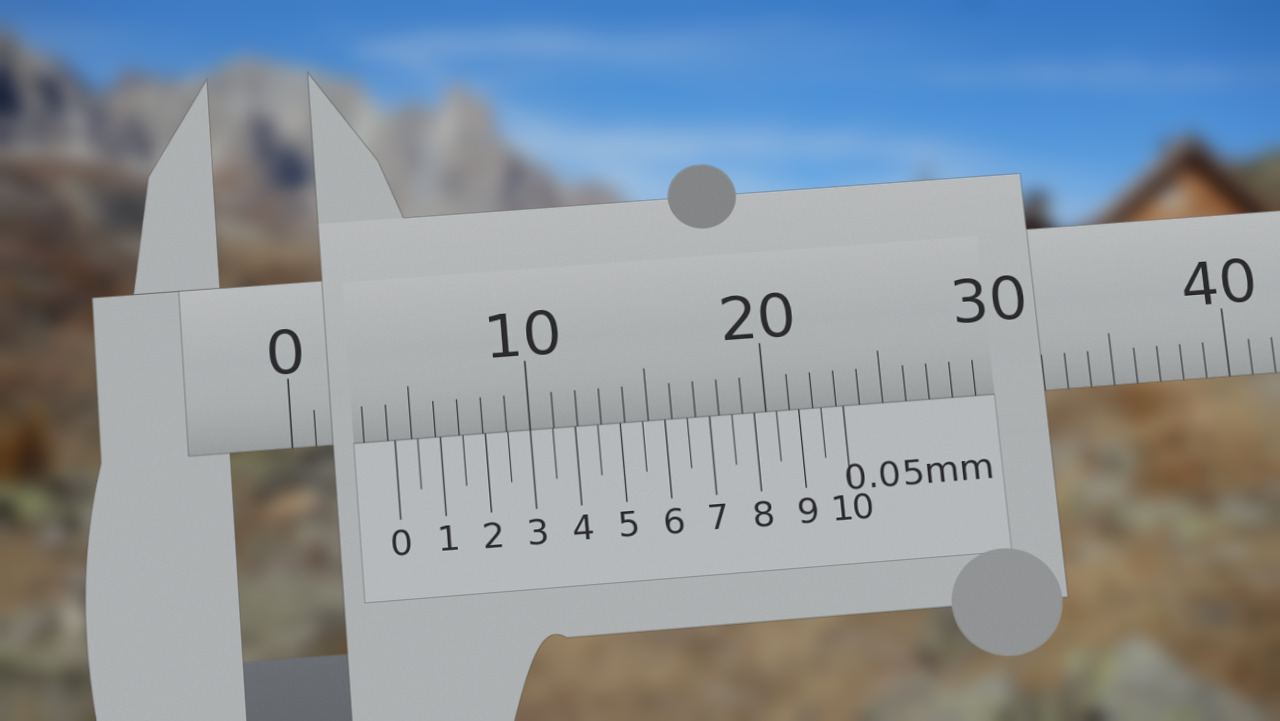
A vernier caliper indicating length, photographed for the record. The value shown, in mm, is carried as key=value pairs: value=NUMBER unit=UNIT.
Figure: value=4.3 unit=mm
